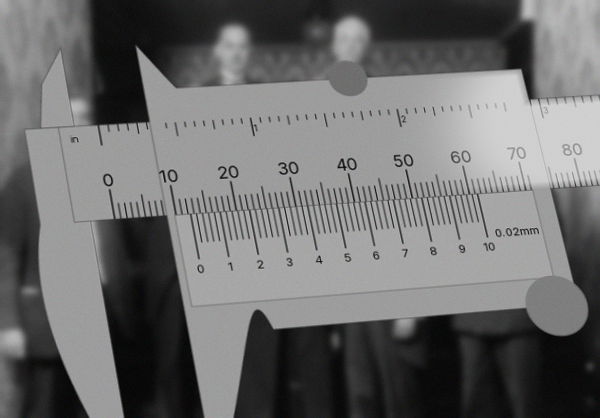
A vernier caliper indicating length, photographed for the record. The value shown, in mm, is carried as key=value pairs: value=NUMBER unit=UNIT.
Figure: value=12.4 unit=mm
